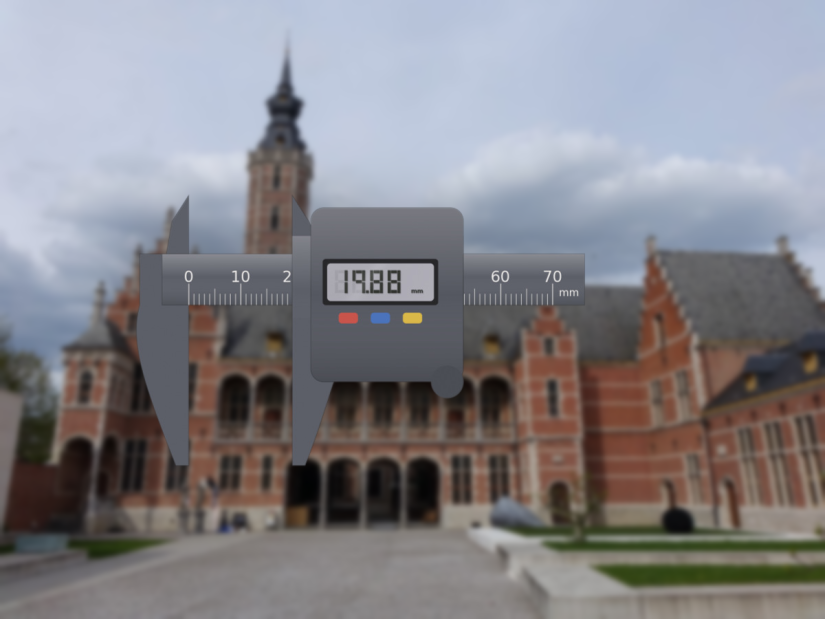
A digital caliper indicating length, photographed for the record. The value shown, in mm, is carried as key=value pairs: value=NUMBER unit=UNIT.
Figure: value=19.88 unit=mm
